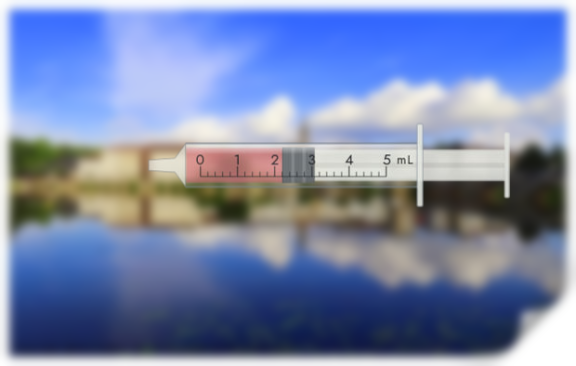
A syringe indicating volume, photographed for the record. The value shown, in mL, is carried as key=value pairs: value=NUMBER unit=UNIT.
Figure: value=2.2 unit=mL
